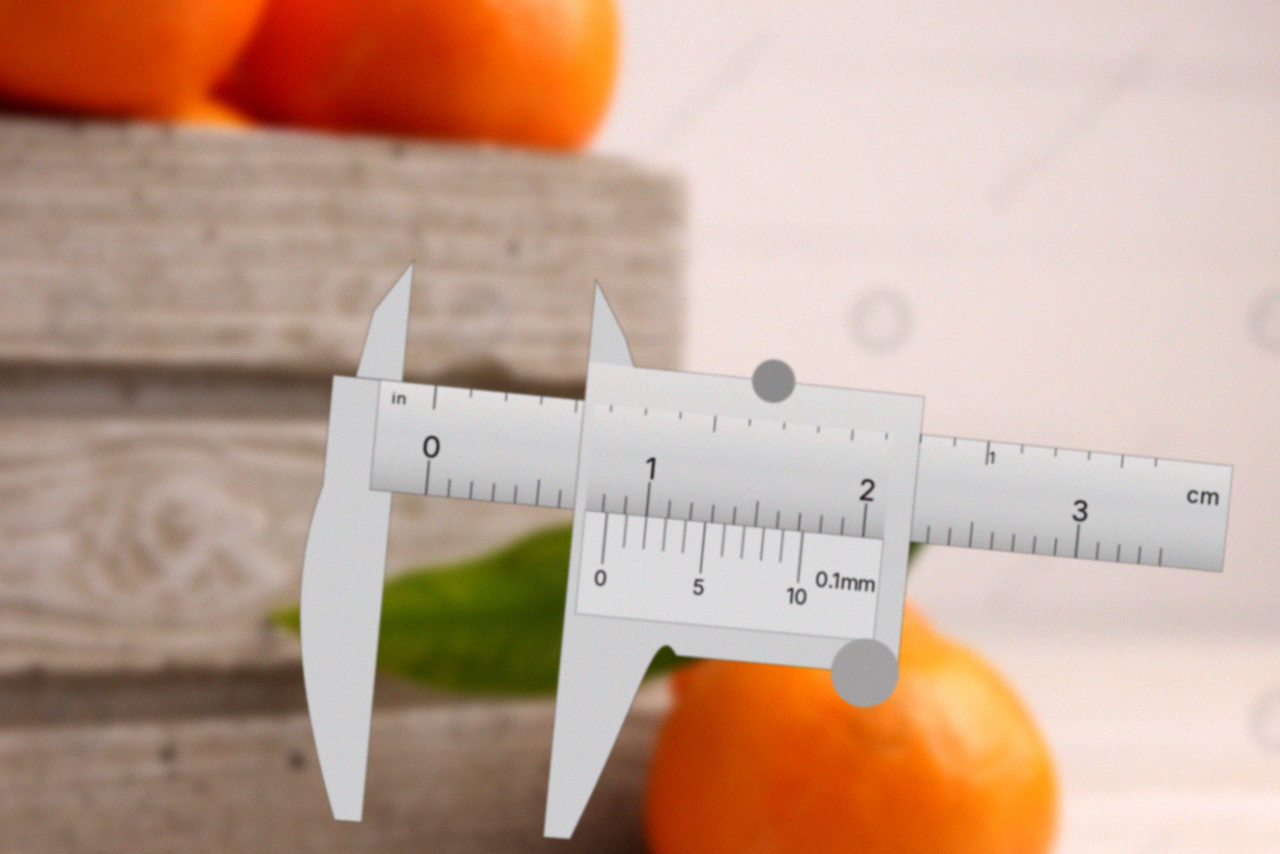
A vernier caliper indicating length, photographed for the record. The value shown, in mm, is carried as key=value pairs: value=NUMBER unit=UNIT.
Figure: value=8.2 unit=mm
